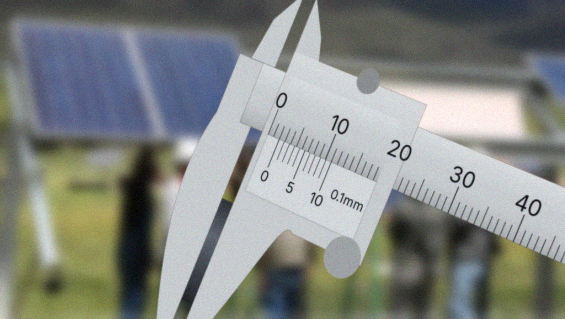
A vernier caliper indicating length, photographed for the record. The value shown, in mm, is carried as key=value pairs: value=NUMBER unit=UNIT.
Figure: value=2.0 unit=mm
